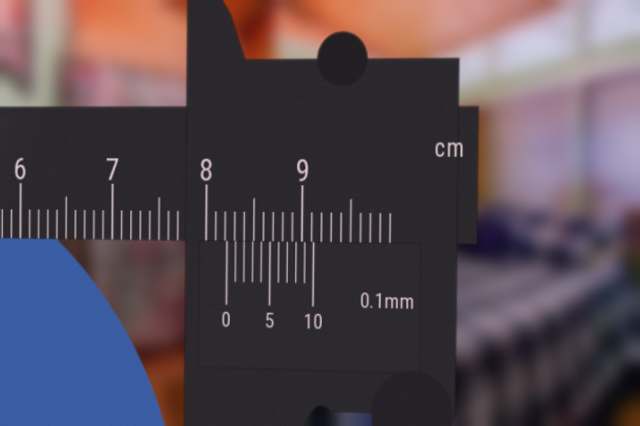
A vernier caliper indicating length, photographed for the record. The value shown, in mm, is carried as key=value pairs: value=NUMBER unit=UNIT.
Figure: value=82.2 unit=mm
